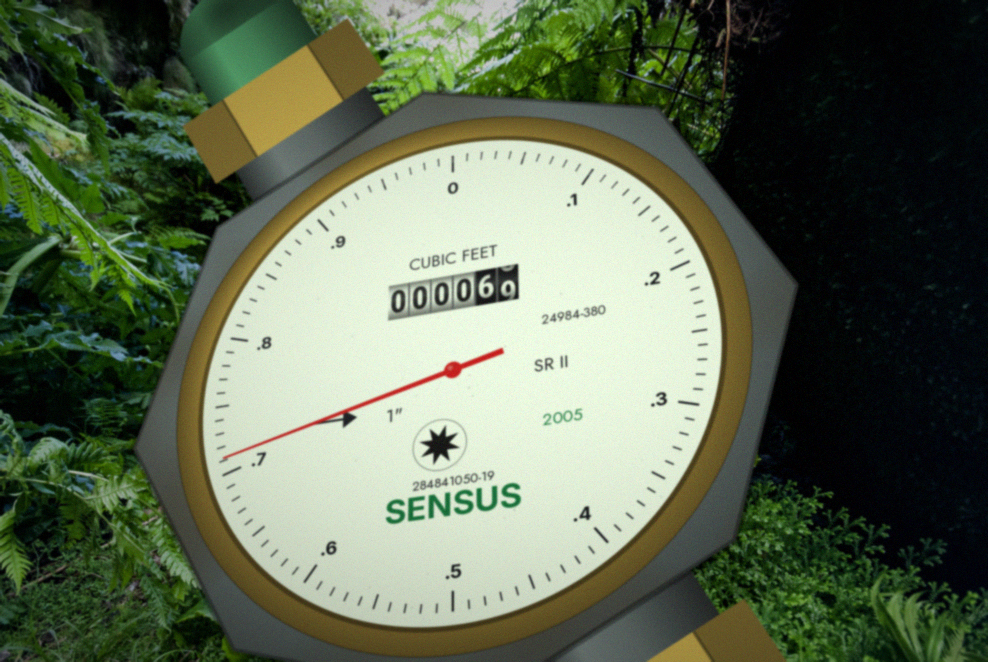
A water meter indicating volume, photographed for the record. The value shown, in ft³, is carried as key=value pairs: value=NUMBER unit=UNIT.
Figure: value=68.71 unit=ft³
